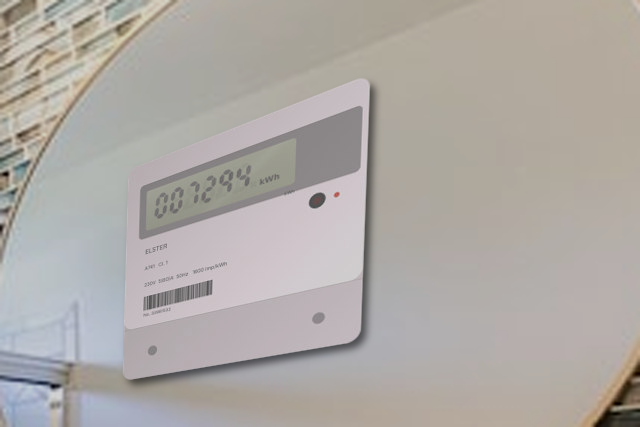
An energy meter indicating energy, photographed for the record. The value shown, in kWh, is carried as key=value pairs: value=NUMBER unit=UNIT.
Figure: value=7294 unit=kWh
